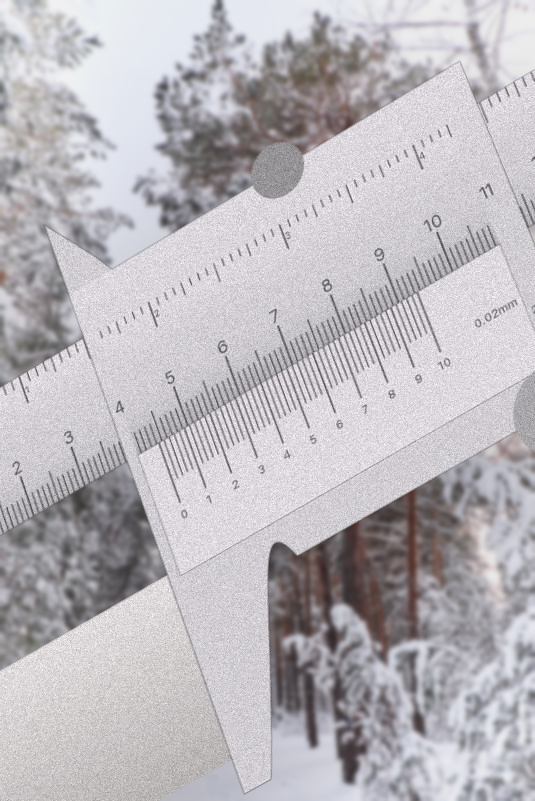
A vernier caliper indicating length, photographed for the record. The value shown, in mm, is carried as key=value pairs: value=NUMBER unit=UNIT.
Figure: value=44.4 unit=mm
